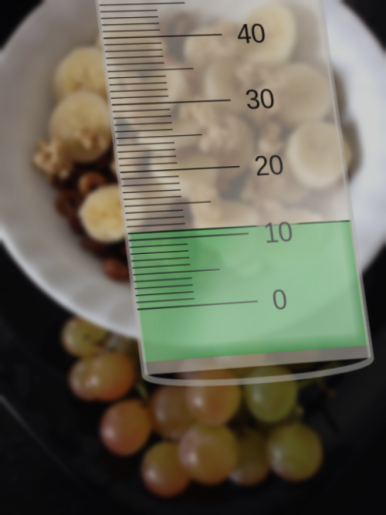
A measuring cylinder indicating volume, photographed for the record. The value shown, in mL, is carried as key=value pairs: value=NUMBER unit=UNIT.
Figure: value=11 unit=mL
